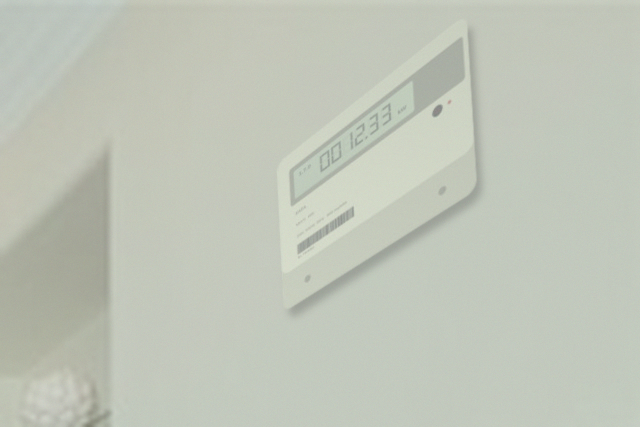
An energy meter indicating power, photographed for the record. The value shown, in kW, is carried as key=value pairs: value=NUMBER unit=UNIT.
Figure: value=12.33 unit=kW
